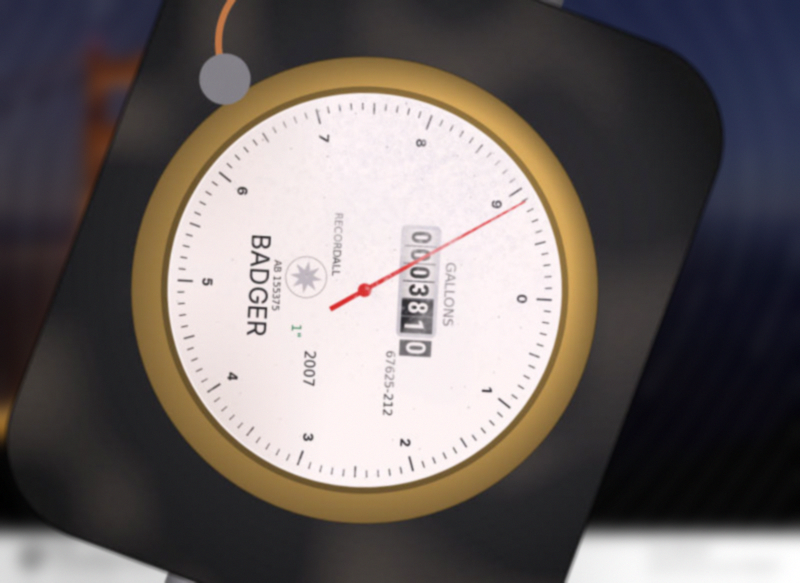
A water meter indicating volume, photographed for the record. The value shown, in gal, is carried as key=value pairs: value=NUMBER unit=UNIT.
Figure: value=3809.1 unit=gal
